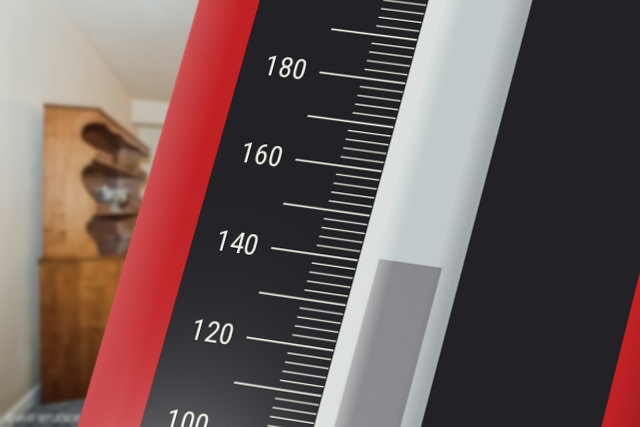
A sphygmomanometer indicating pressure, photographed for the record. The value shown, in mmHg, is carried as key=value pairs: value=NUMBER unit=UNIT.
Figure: value=141 unit=mmHg
